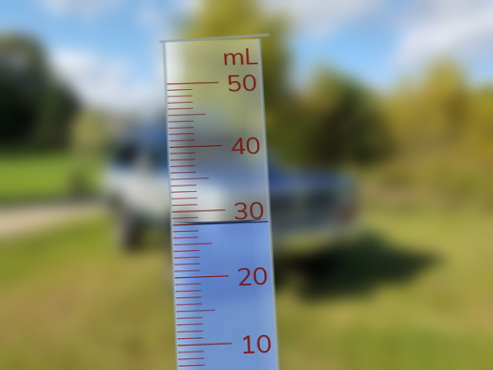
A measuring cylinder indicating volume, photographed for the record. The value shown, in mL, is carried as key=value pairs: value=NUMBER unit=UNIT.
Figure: value=28 unit=mL
